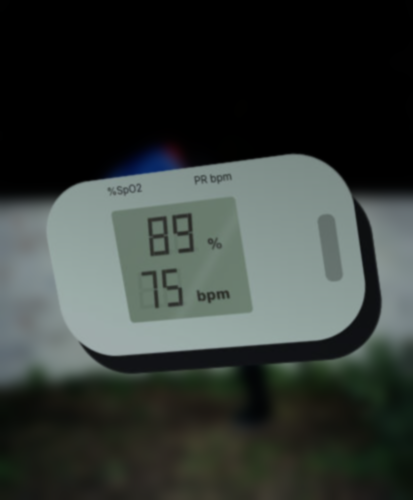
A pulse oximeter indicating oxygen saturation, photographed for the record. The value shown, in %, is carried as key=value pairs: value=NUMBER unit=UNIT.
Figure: value=89 unit=%
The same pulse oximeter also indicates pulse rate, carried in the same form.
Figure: value=75 unit=bpm
